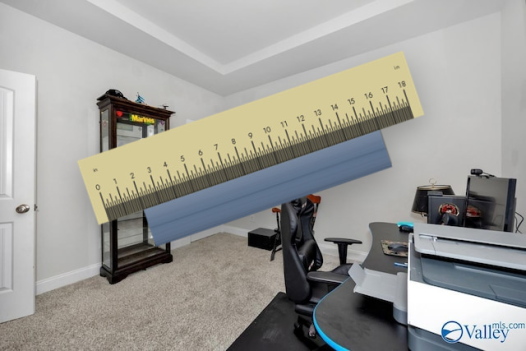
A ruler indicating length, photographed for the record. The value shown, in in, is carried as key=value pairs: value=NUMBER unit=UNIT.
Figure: value=14 unit=in
